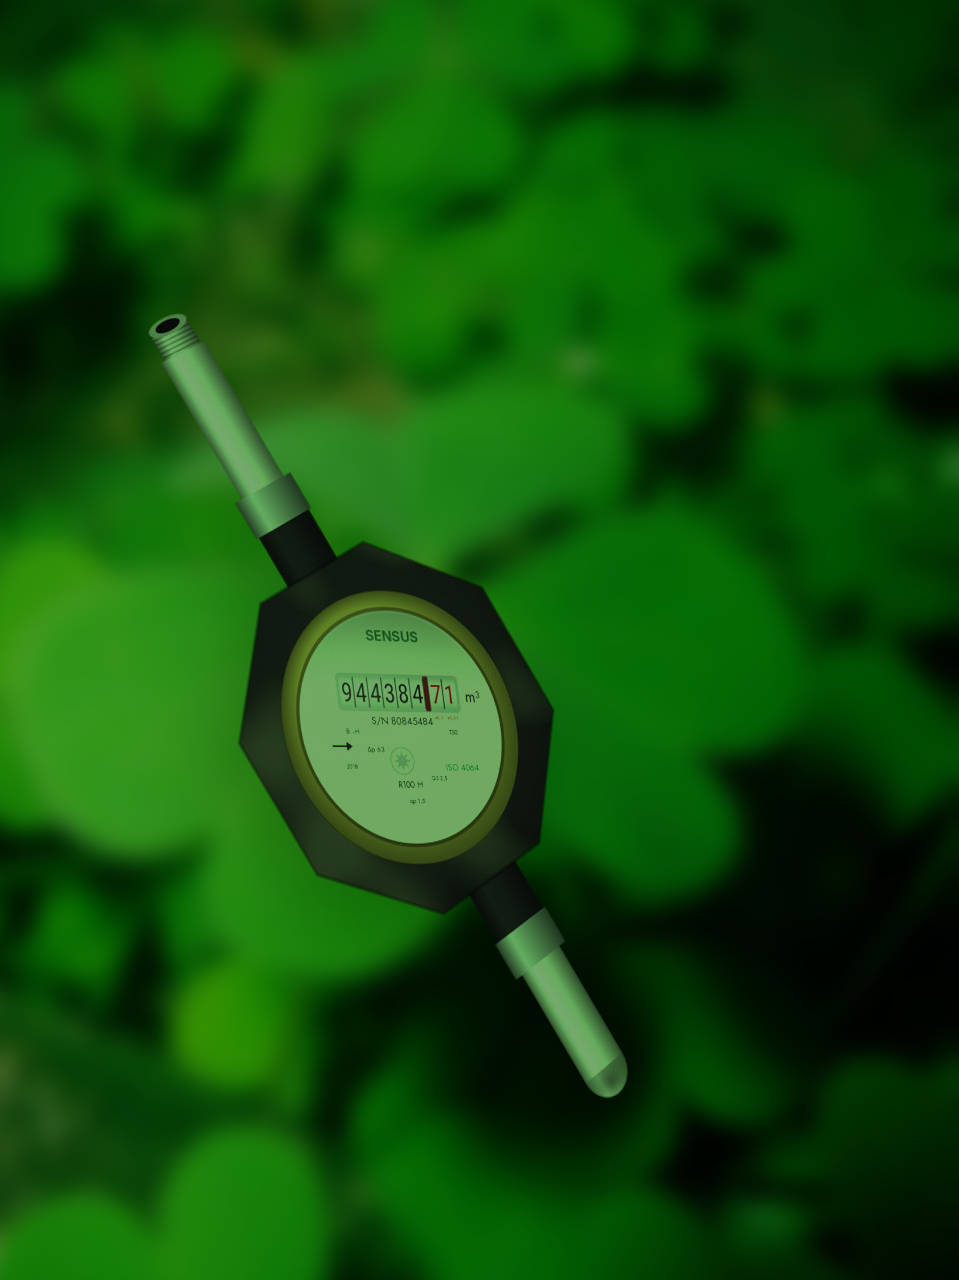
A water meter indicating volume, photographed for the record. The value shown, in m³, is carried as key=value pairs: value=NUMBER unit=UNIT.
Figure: value=944384.71 unit=m³
